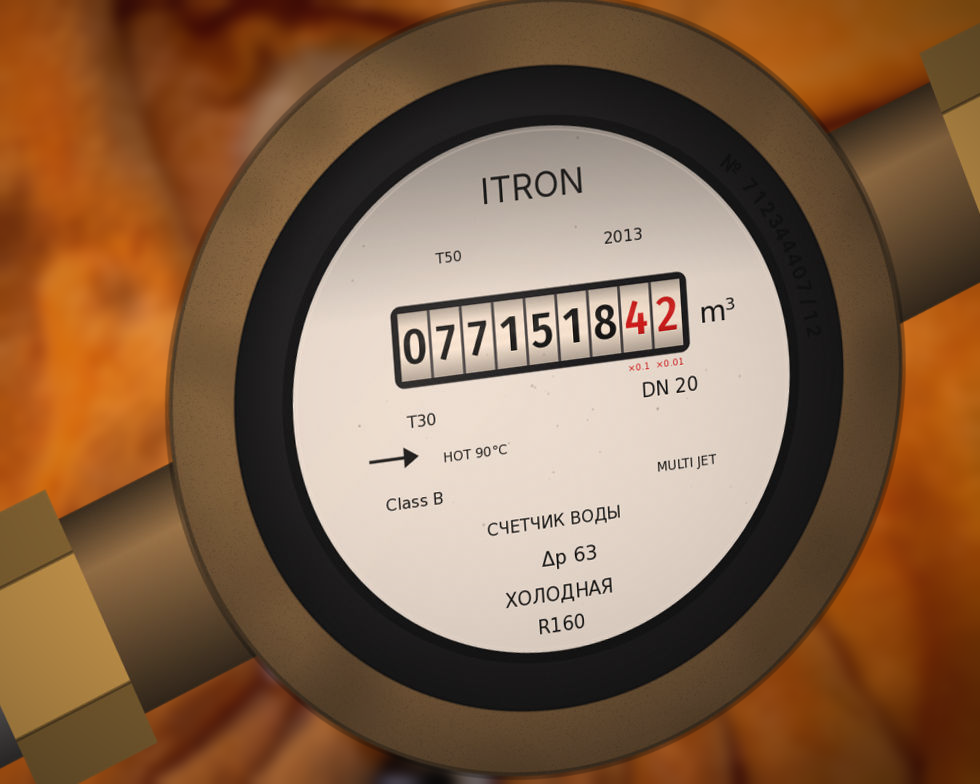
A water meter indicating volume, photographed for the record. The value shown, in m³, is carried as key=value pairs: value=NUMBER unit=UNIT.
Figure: value=771518.42 unit=m³
